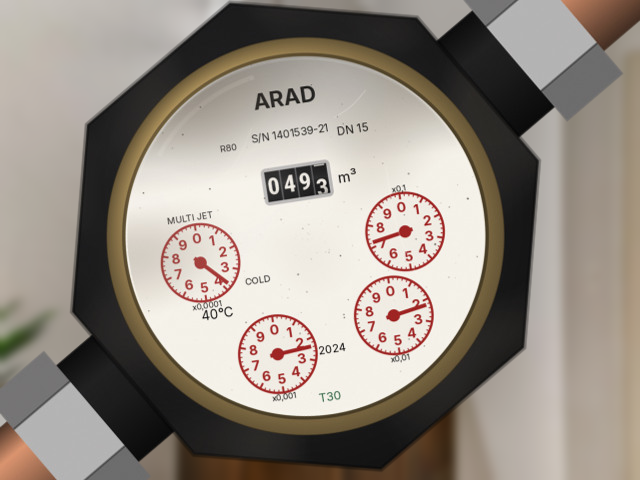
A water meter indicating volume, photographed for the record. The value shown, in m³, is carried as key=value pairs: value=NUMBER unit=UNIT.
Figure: value=492.7223 unit=m³
